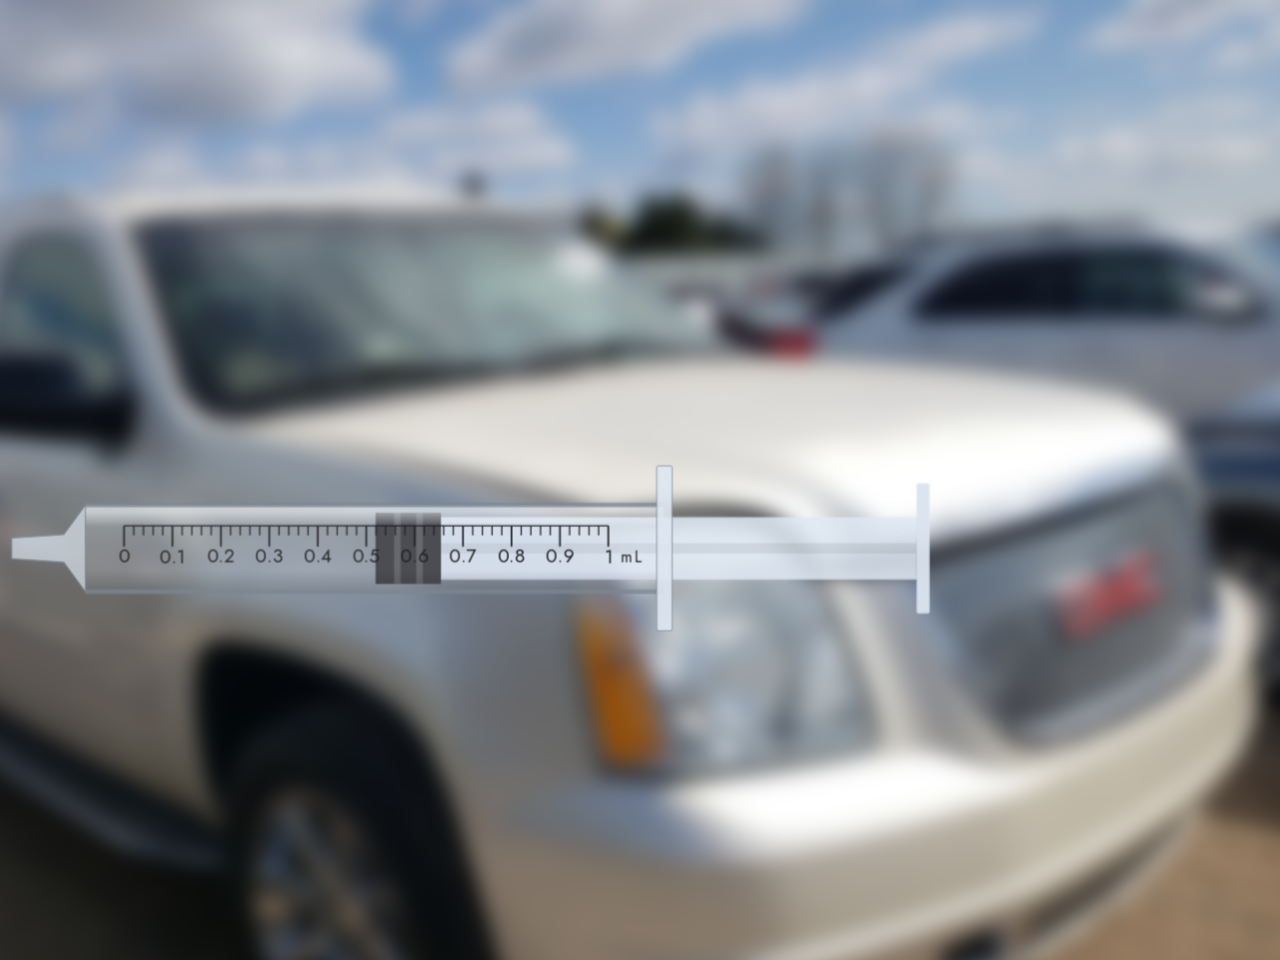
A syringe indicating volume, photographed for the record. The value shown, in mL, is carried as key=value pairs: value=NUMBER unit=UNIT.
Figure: value=0.52 unit=mL
